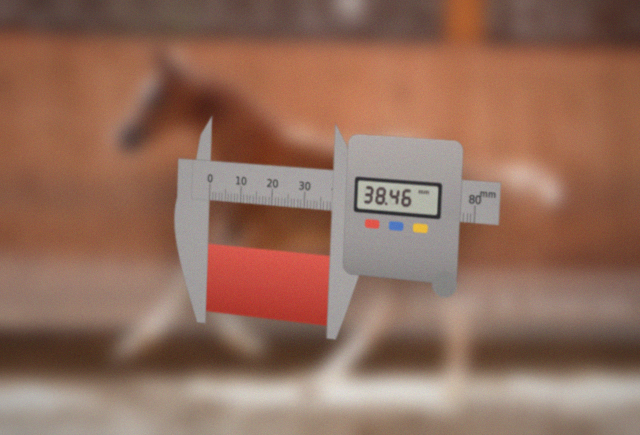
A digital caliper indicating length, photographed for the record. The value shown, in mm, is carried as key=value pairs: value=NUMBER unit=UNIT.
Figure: value=38.46 unit=mm
